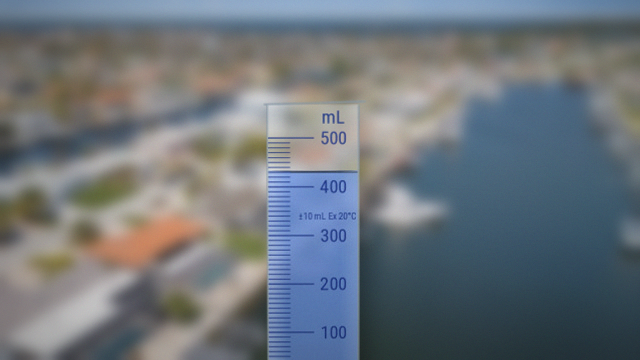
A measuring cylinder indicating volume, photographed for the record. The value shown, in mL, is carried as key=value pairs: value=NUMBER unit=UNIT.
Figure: value=430 unit=mL
